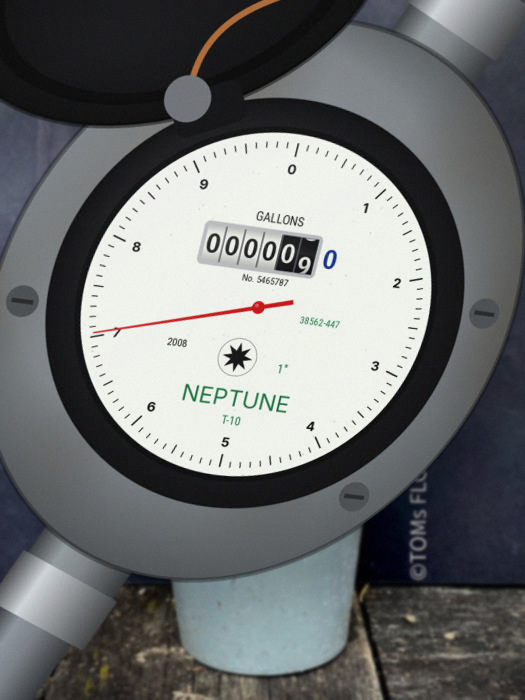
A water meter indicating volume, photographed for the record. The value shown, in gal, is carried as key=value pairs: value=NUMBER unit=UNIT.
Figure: value=87.0 unit=gal
